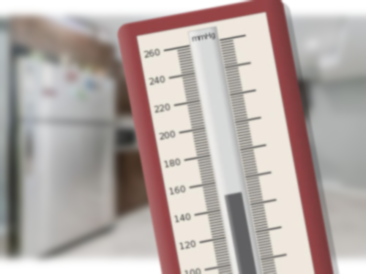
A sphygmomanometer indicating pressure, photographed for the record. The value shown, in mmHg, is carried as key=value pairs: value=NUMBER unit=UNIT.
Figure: value=150 unit=mmHg
